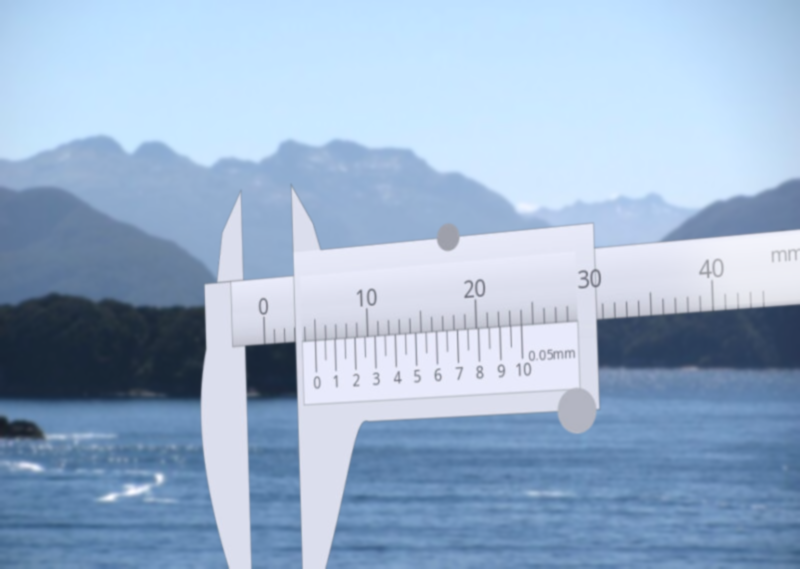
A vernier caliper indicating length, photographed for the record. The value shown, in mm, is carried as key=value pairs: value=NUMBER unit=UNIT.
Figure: value=5.0 unit=mm
